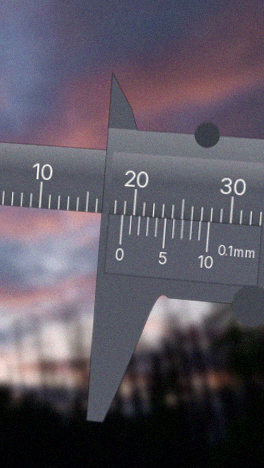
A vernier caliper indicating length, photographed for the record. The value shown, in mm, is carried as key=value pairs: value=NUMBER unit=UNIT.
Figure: value=18.8 unit=mm
